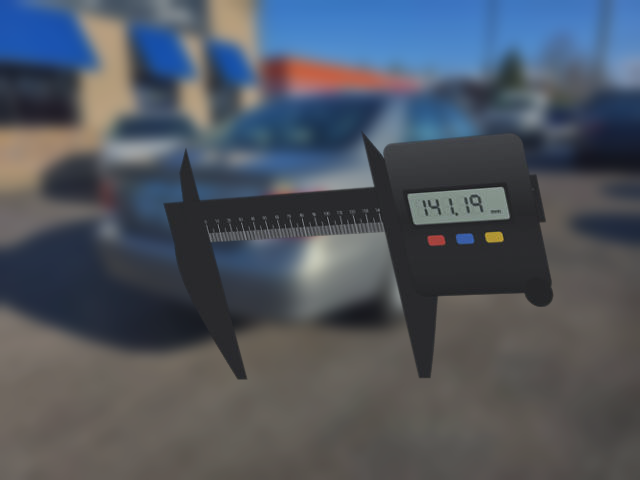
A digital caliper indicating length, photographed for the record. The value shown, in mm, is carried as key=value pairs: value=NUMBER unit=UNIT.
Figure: value=141.19 unit=mm
